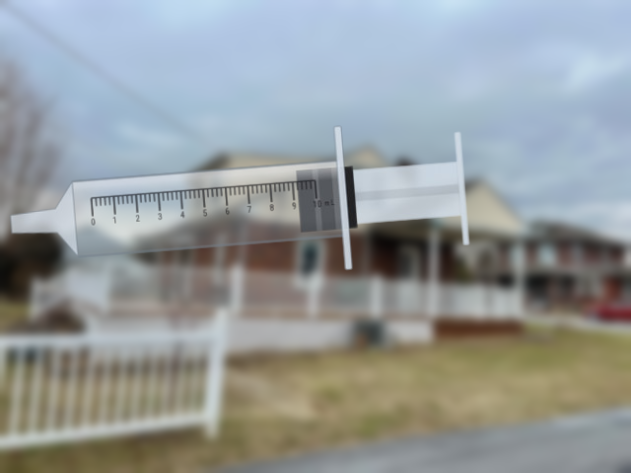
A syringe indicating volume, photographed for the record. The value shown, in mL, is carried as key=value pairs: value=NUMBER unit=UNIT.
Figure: value=9.2 unit=mL
